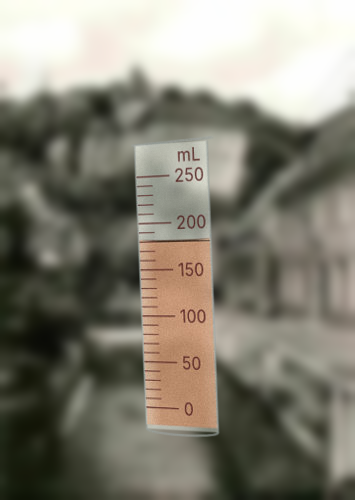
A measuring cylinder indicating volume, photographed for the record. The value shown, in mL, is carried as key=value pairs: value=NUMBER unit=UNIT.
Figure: value=180 unit=mL
